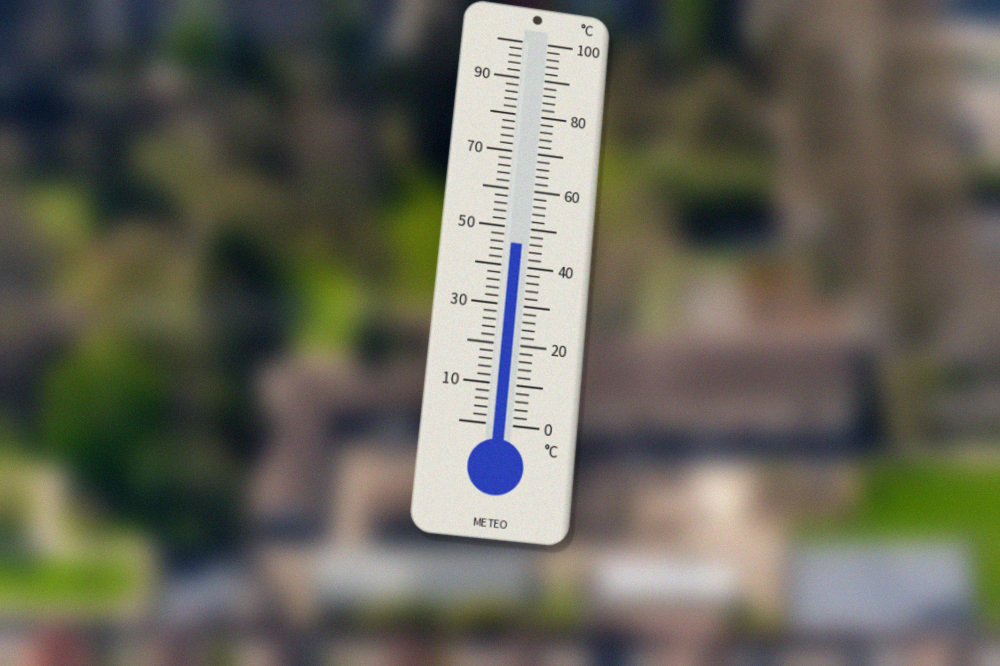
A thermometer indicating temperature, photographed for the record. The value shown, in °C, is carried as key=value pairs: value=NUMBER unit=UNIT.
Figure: value=46 unit=°C
